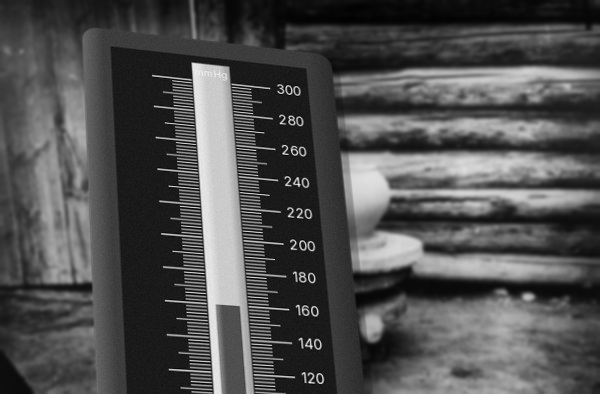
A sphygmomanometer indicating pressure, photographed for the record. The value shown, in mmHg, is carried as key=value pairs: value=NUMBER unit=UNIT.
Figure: value=160 unit=mmHg
